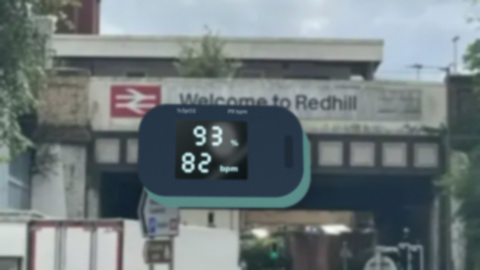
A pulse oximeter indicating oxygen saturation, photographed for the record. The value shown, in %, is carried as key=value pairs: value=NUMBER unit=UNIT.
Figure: value=93 unit=%
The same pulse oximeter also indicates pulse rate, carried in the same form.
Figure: value=82 unit=bpm
